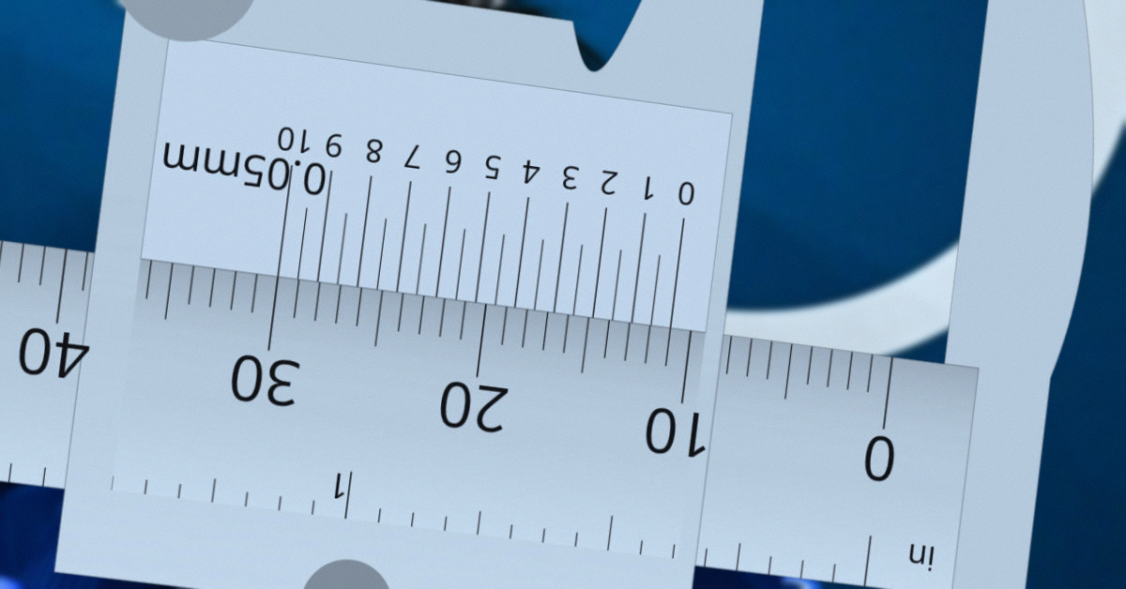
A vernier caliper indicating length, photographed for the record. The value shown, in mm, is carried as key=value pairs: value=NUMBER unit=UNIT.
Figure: value=11.0 unit=mm
